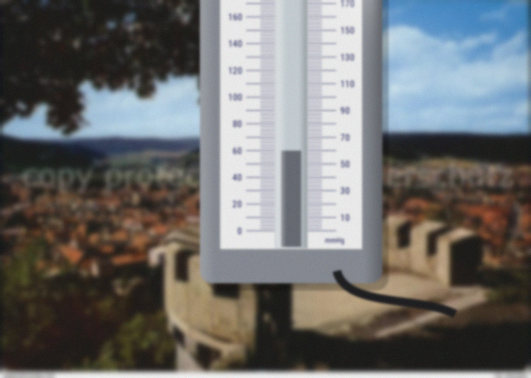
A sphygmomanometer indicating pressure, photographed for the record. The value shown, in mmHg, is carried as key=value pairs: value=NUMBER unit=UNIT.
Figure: value=60 unit=mmHg
